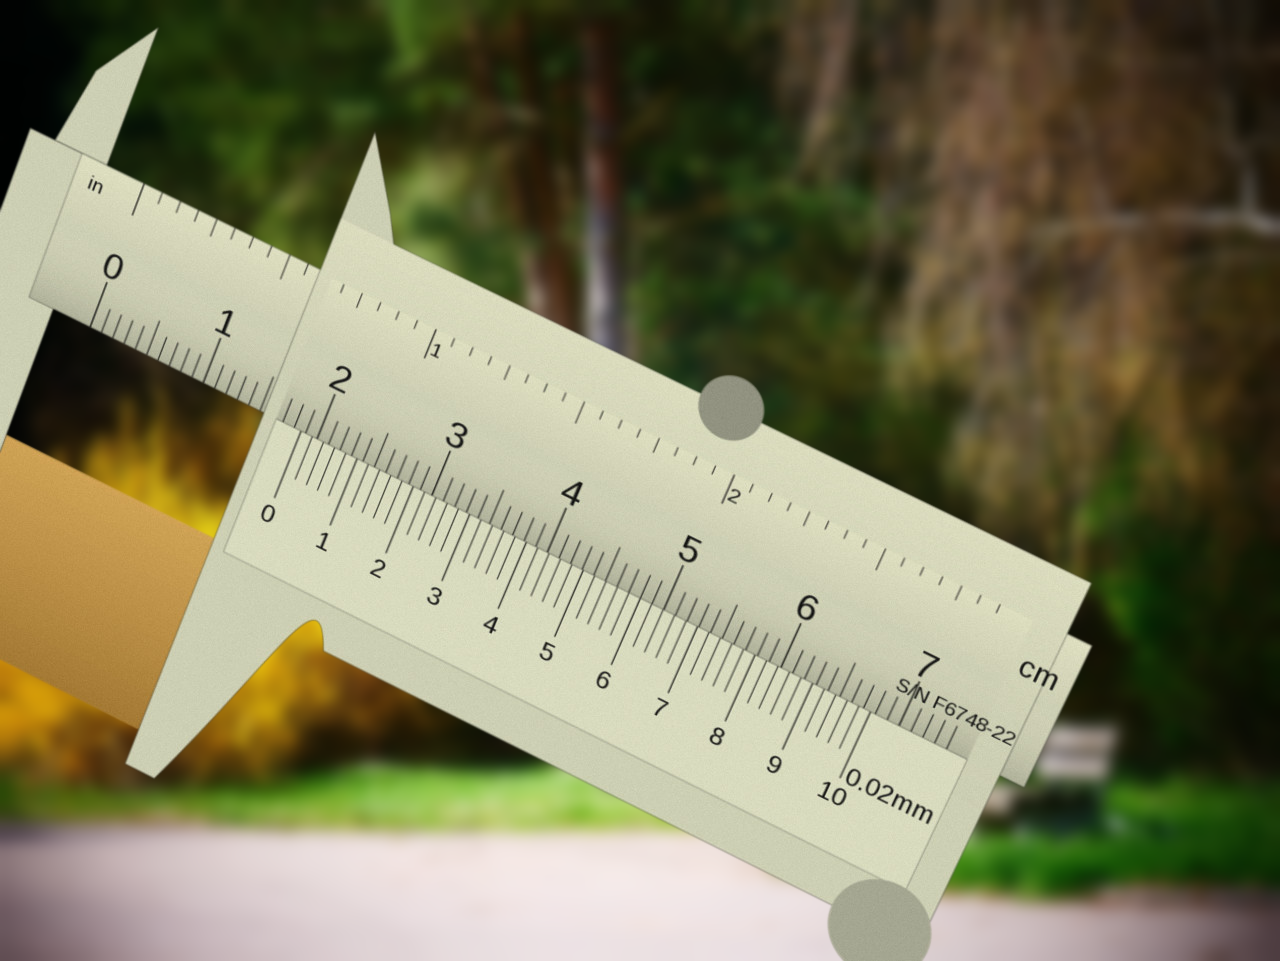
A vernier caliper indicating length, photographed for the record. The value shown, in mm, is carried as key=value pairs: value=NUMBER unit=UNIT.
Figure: value=18.6 unit=mm
